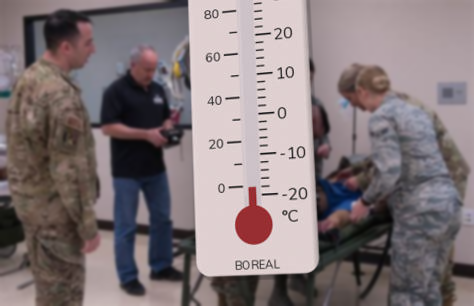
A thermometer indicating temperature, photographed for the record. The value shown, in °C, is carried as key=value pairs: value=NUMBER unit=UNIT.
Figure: value=-18 unit=°C
